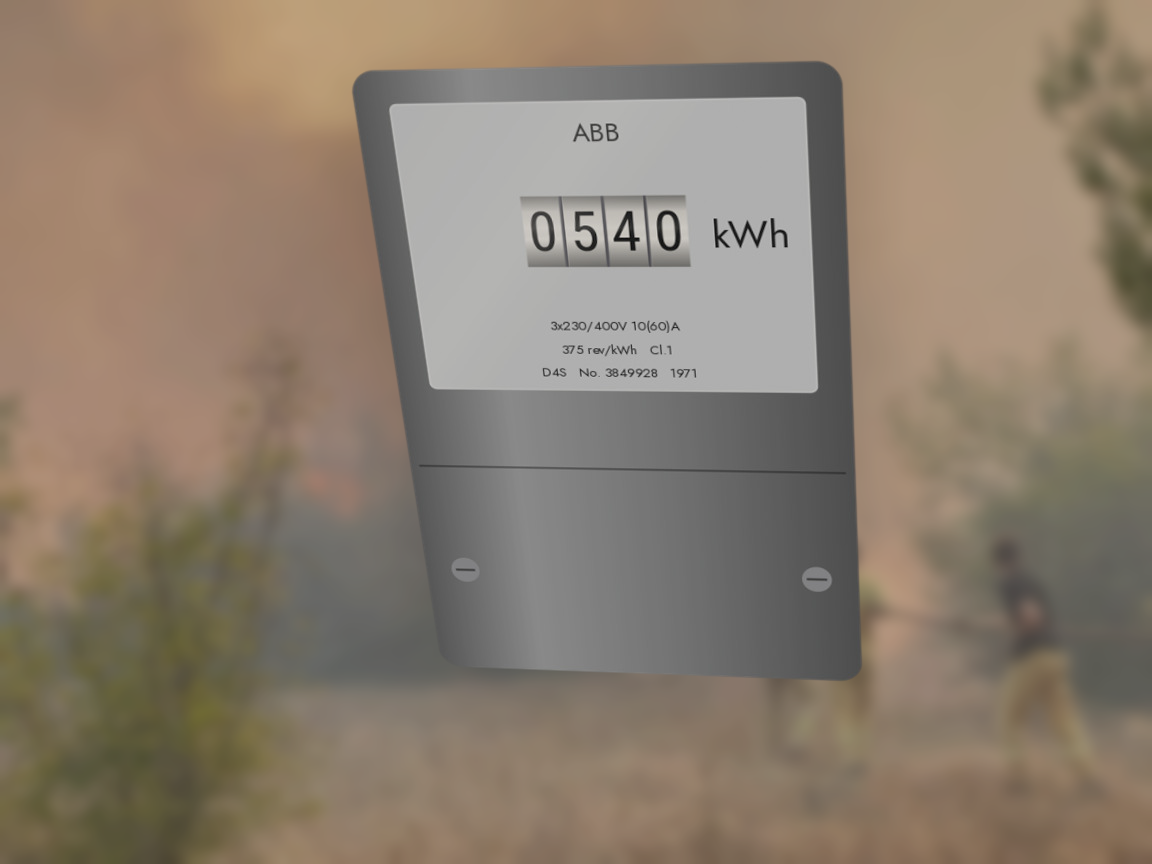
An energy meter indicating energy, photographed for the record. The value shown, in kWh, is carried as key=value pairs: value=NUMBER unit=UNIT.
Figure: value=540 unit=kWh
